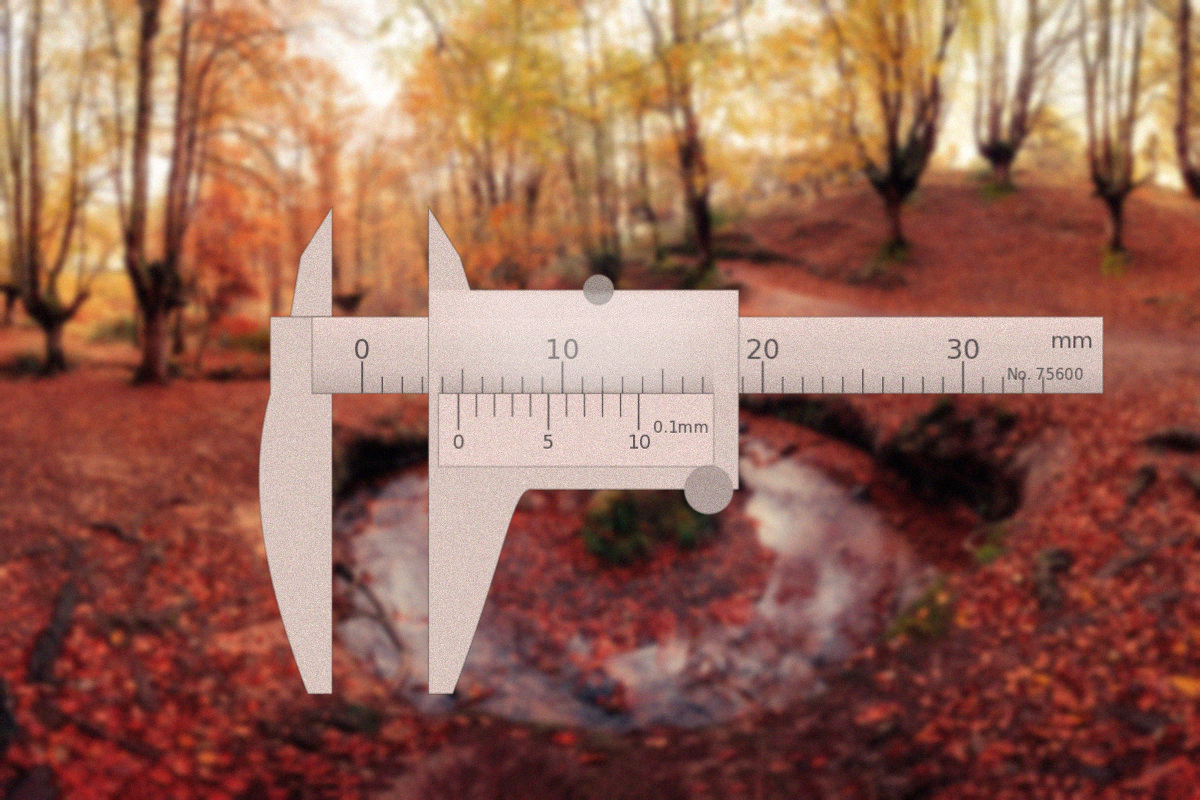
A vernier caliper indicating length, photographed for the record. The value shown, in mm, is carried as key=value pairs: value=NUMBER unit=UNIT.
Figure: value=4.8 unit=mm
